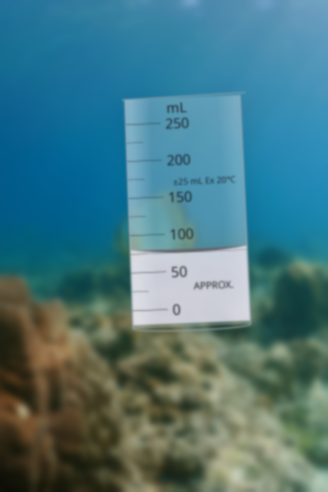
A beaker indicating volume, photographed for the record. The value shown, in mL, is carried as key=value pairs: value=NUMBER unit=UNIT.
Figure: value=75 unit=mL
